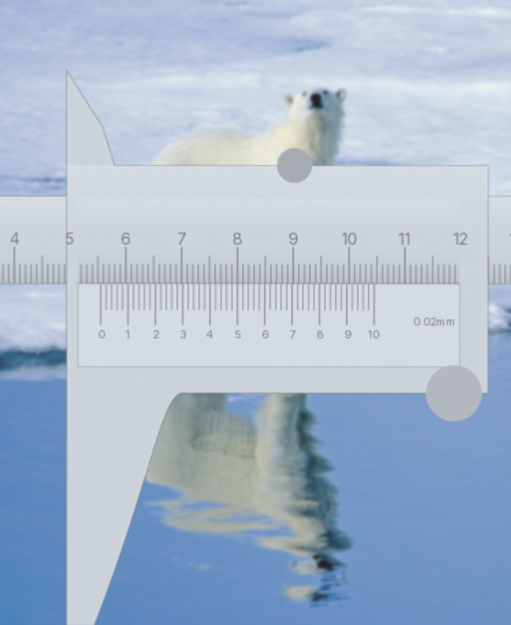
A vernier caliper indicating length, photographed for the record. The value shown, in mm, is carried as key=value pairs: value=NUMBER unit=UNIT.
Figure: value=55.5 unit=mm
